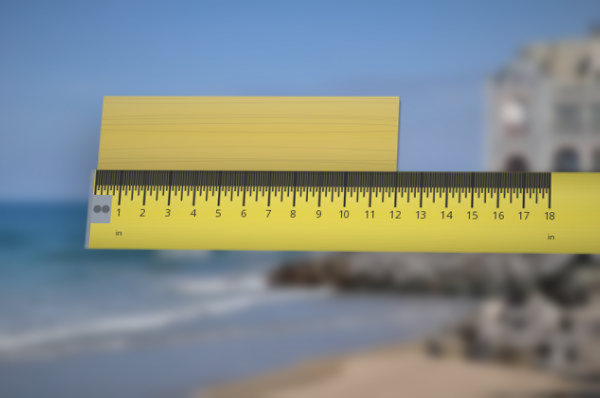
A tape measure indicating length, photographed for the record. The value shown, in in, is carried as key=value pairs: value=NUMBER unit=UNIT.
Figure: value=12 unit=in
